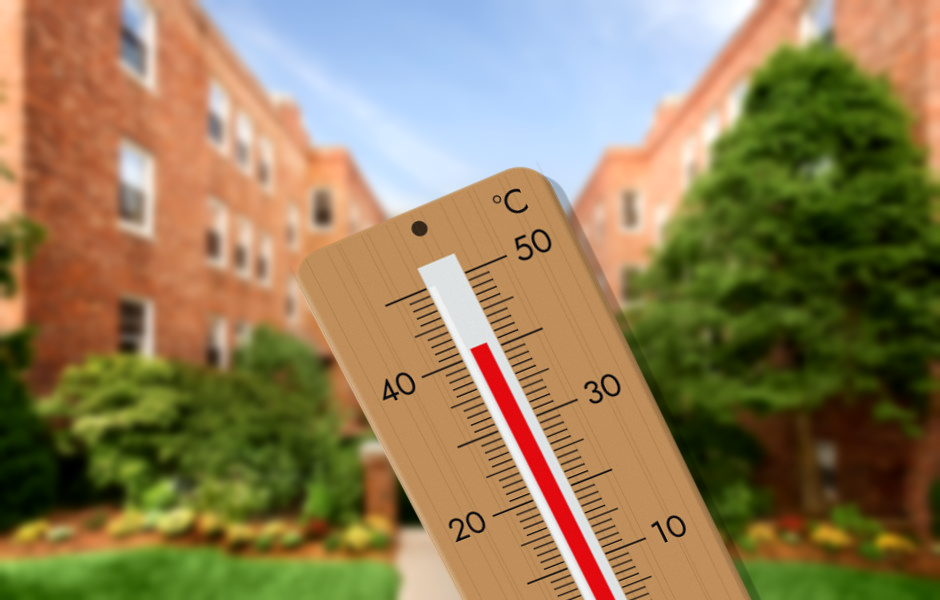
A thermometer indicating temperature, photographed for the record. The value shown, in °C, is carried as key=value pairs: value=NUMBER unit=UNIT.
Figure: value=41 unit=°C
